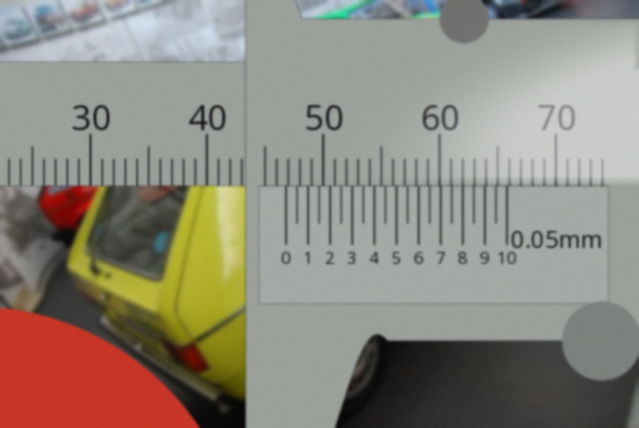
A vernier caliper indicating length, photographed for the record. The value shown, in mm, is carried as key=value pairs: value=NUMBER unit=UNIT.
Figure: value=46.8 unit=mm
